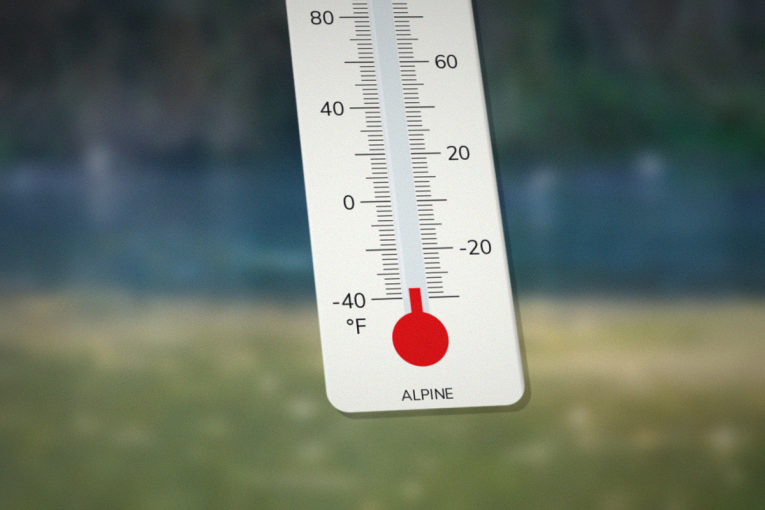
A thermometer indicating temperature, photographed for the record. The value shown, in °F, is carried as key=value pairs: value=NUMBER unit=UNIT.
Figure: value=-36 unit=°F
